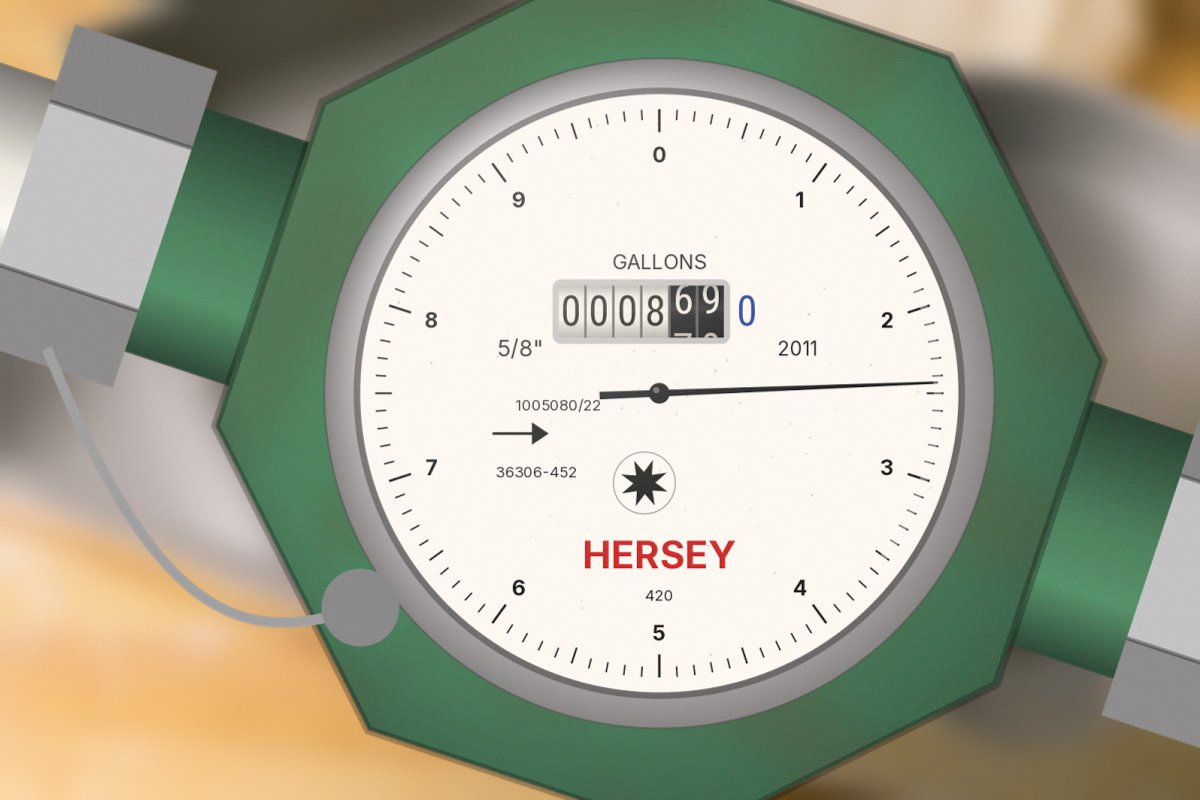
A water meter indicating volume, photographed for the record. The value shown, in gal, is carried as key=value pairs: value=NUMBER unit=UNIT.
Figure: value=8692.4 unit=gal
